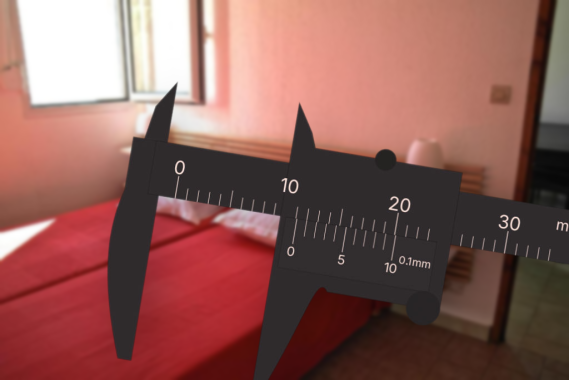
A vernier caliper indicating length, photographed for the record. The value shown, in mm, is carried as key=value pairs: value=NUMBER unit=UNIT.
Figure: value=11.1 unit=mm
